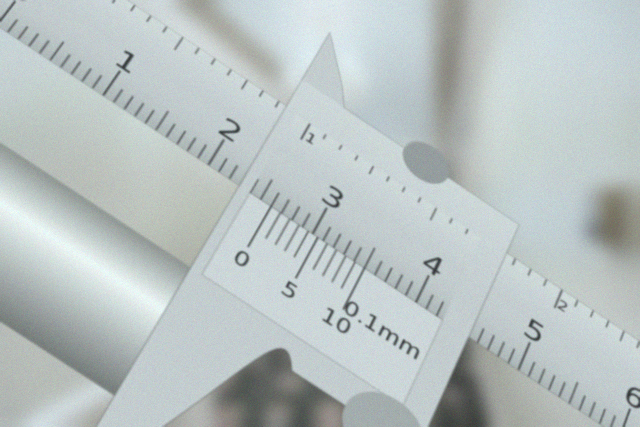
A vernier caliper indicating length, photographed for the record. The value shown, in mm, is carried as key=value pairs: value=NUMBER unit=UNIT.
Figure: value=26.0 unit=mm
